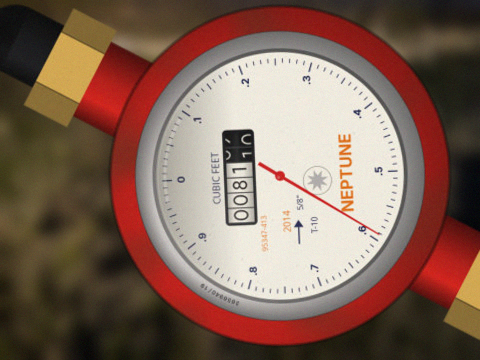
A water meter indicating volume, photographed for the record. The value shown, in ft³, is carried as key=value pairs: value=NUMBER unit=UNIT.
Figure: value=8109.59 unit=ft³
